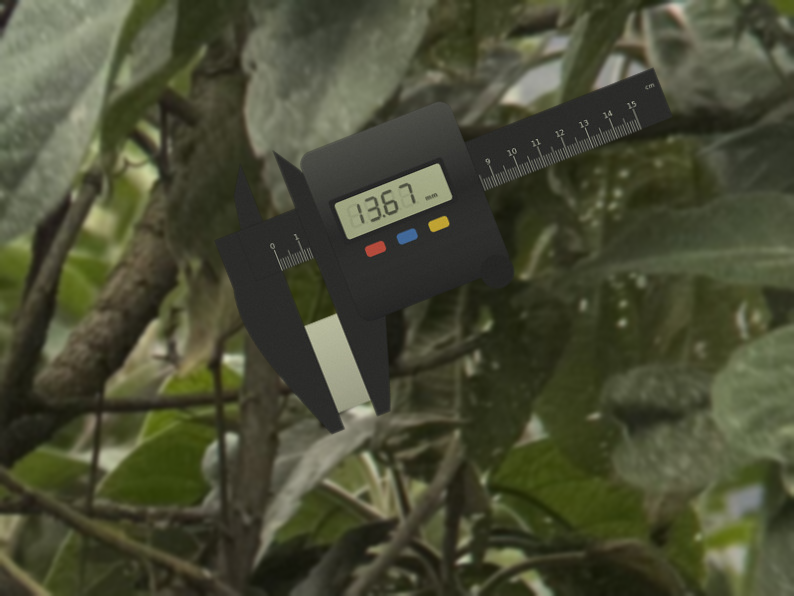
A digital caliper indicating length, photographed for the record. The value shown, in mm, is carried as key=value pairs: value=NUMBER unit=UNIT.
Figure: value=13.67 unit=mm
